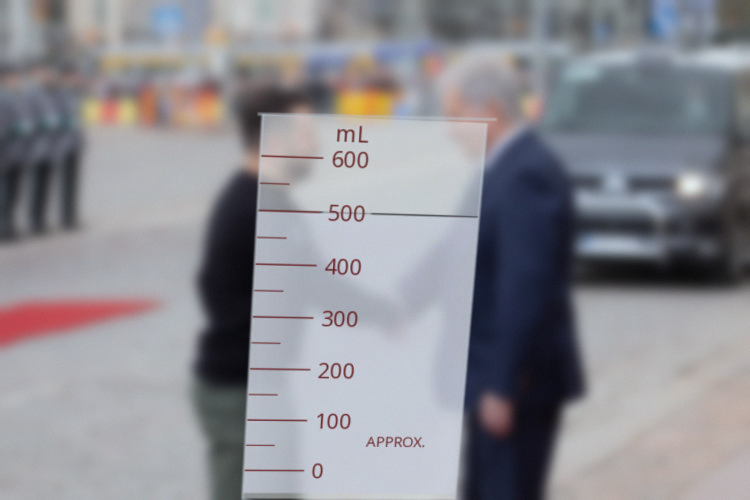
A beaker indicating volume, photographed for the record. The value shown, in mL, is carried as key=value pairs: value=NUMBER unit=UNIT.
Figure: value=500 unit=mL
